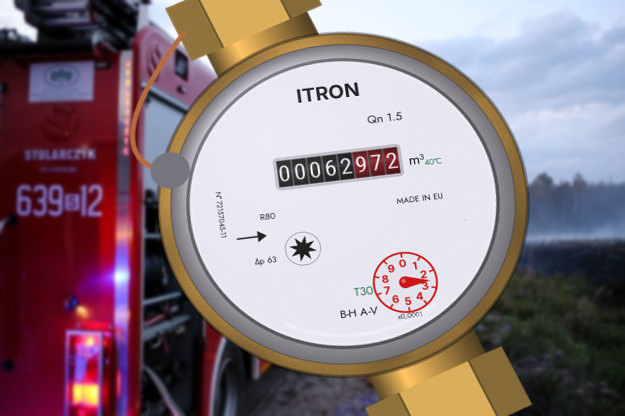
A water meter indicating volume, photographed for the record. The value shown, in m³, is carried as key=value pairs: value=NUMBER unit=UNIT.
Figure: value=62.9722 unit=m³
